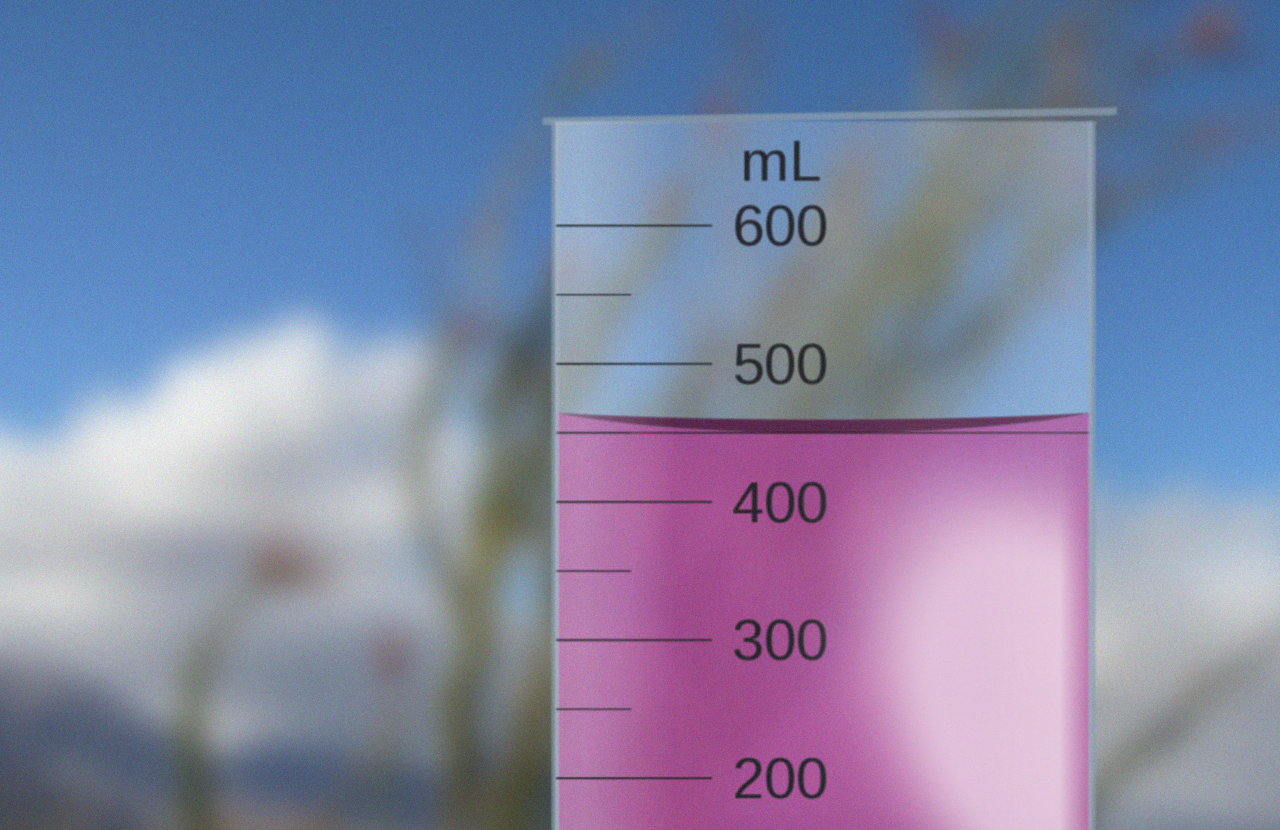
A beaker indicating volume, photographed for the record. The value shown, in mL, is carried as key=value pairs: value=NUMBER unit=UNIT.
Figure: value=450 unit=mL
